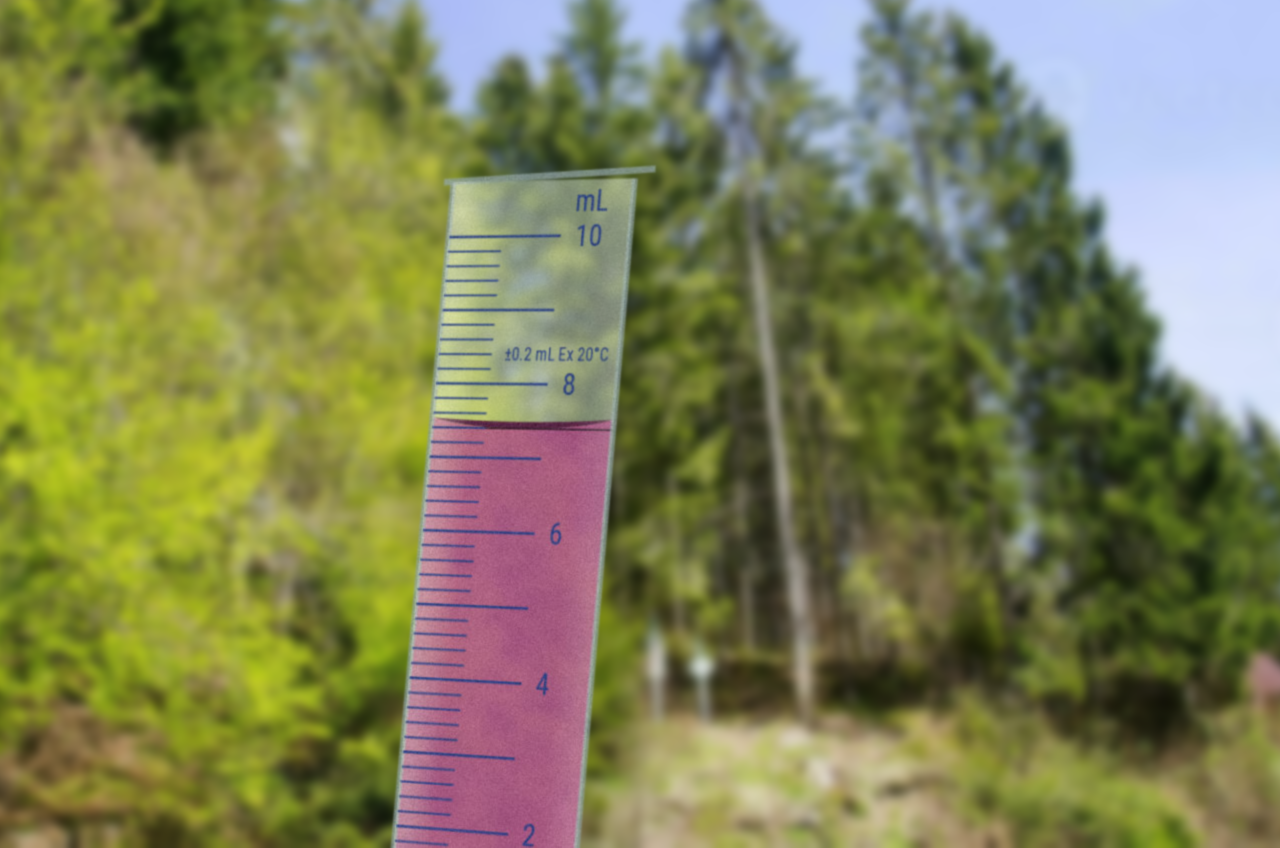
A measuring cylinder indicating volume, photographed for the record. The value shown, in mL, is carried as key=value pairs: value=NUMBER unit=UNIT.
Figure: value=7.4 unit=mL
